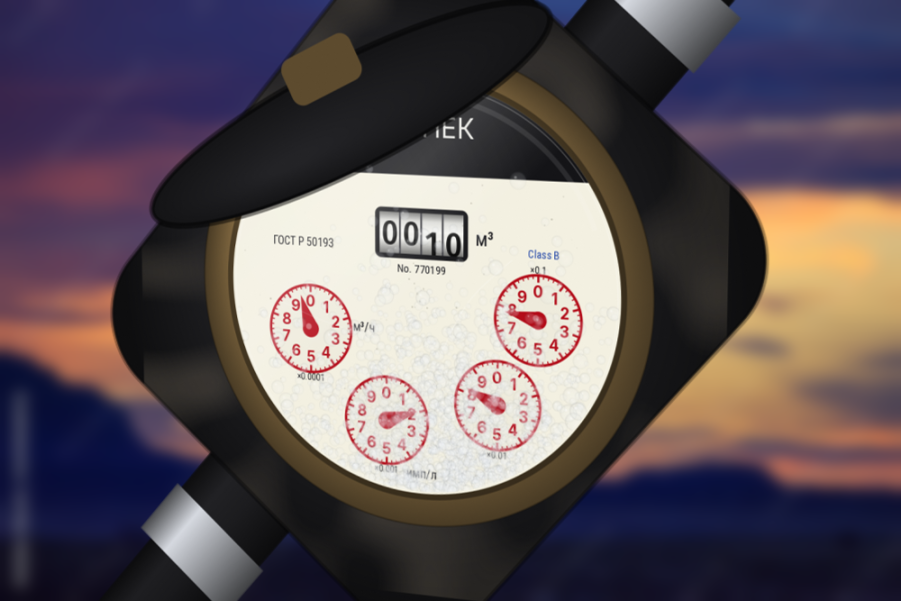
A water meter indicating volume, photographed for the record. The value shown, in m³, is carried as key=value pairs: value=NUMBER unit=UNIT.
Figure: value=9.7819 unit=m³
